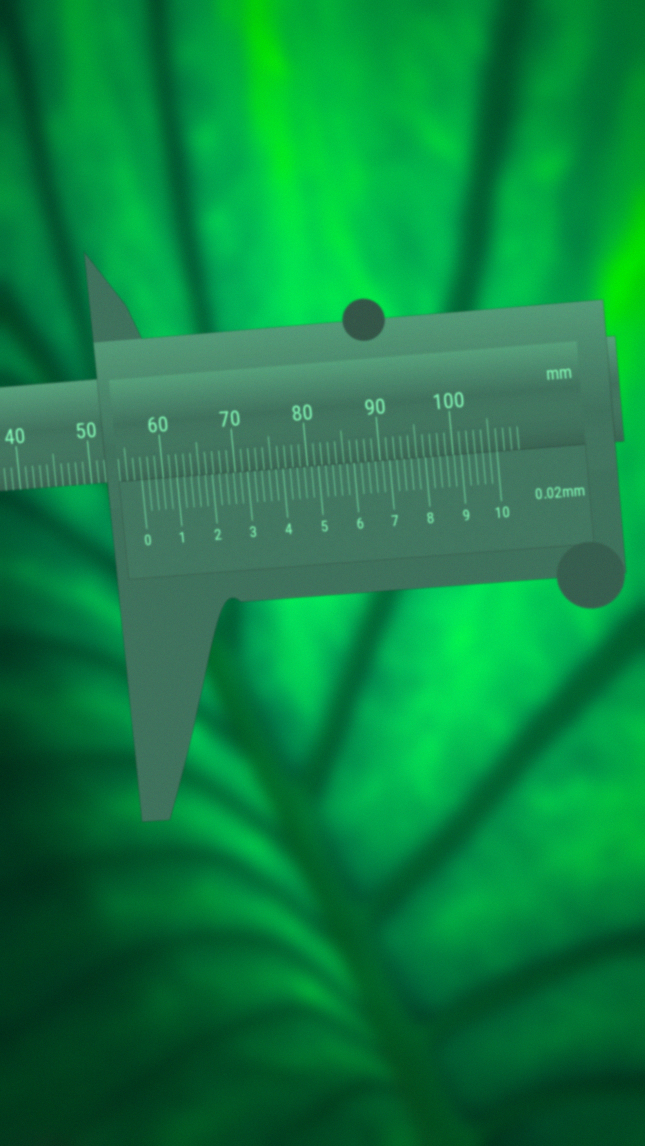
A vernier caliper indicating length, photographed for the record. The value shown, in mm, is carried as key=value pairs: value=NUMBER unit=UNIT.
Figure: value=57.0 unit=mm
